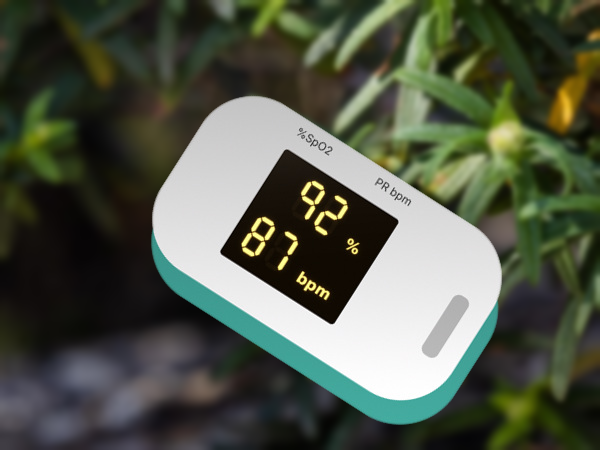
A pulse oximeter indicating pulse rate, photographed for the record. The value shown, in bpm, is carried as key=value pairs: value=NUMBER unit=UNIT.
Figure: value=87 unit=bpm
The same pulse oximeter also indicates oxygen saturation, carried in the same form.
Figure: value=92 unit=%
